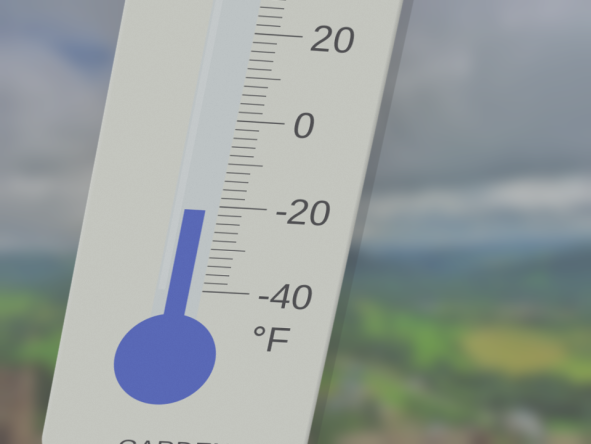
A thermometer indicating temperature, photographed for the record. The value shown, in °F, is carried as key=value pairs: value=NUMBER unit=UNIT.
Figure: value=-21 unit=°F
